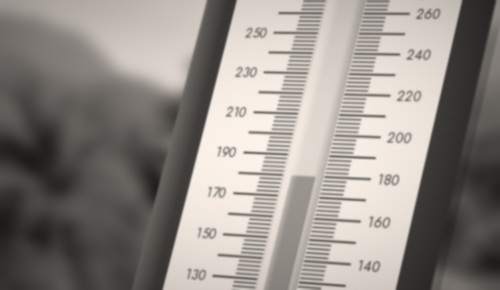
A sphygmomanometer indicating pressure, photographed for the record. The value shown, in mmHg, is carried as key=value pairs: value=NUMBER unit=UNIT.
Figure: value=180 unit=mmHg
